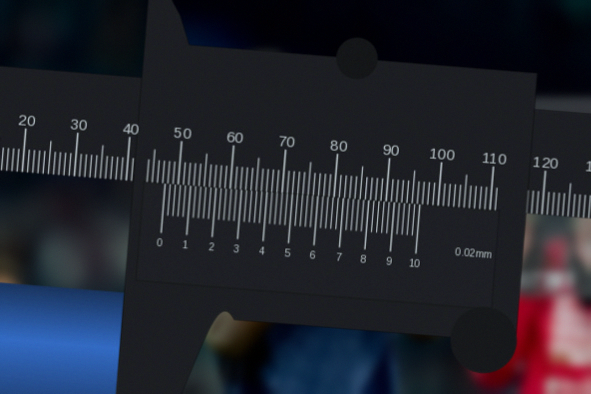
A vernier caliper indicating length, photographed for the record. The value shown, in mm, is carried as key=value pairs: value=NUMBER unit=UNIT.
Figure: value=47.5 unit=mm
